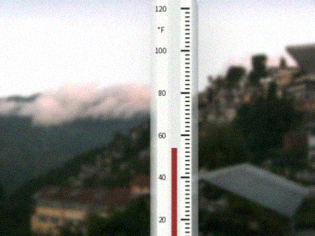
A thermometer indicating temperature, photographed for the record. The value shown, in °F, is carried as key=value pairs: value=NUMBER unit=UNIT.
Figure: value=54 unit=°F
